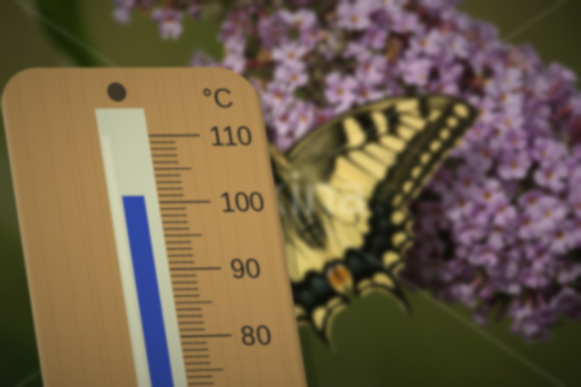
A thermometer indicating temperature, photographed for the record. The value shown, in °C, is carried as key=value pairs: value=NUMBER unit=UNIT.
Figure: value=101 unit=°C
